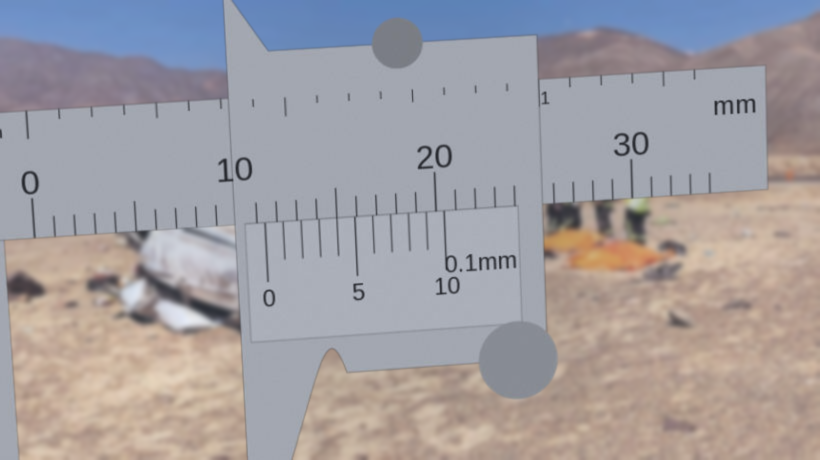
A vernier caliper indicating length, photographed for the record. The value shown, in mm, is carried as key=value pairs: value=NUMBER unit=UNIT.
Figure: value=11.4 unit=mm
